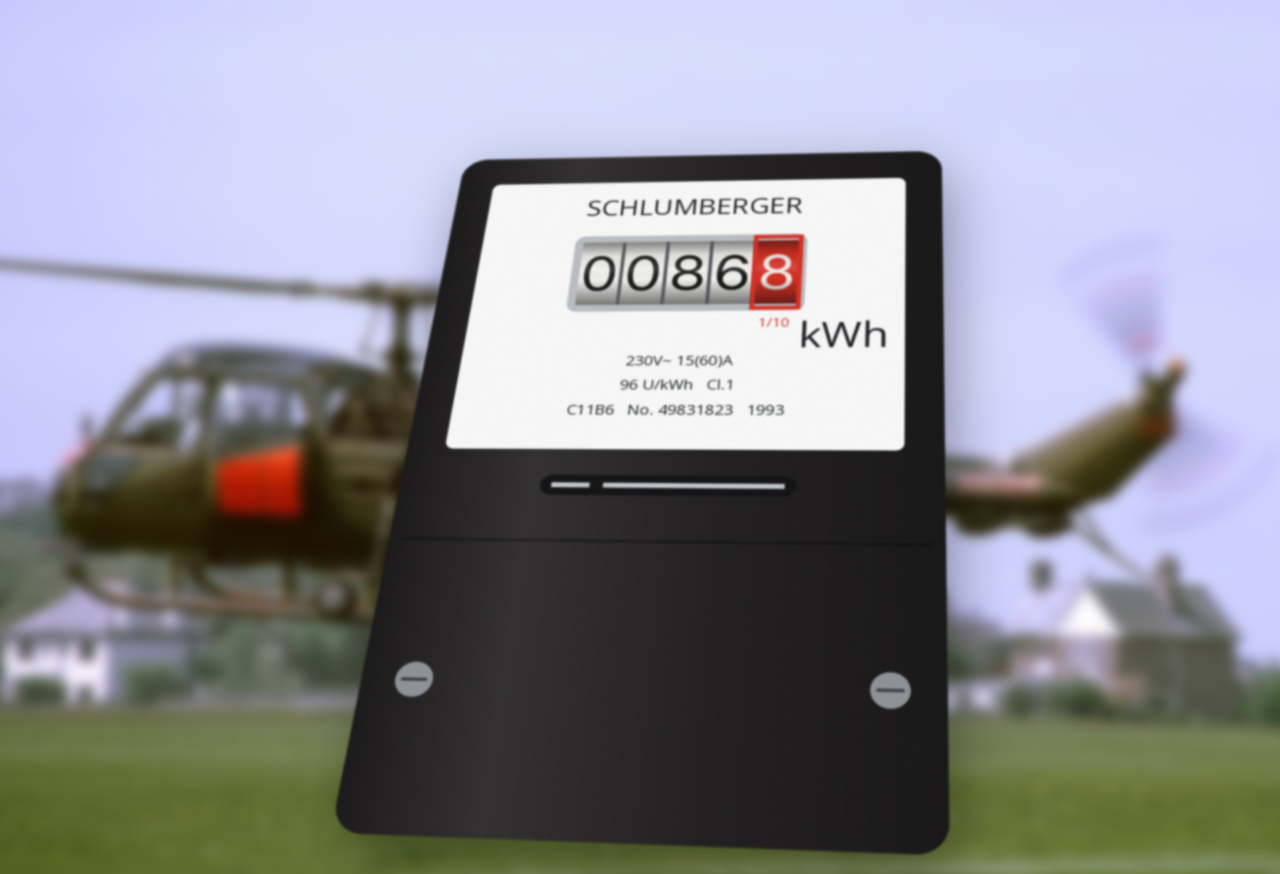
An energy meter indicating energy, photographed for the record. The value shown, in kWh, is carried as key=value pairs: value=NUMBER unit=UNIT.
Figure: value=86.8 unit=kWh
